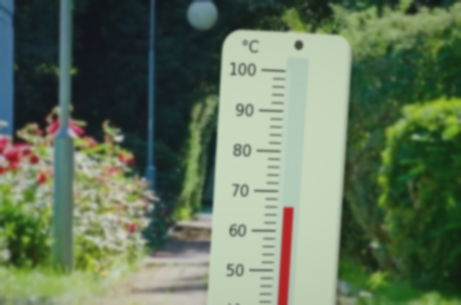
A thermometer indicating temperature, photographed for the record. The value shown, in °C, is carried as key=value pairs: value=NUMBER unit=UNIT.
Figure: value=66 unit=°C
